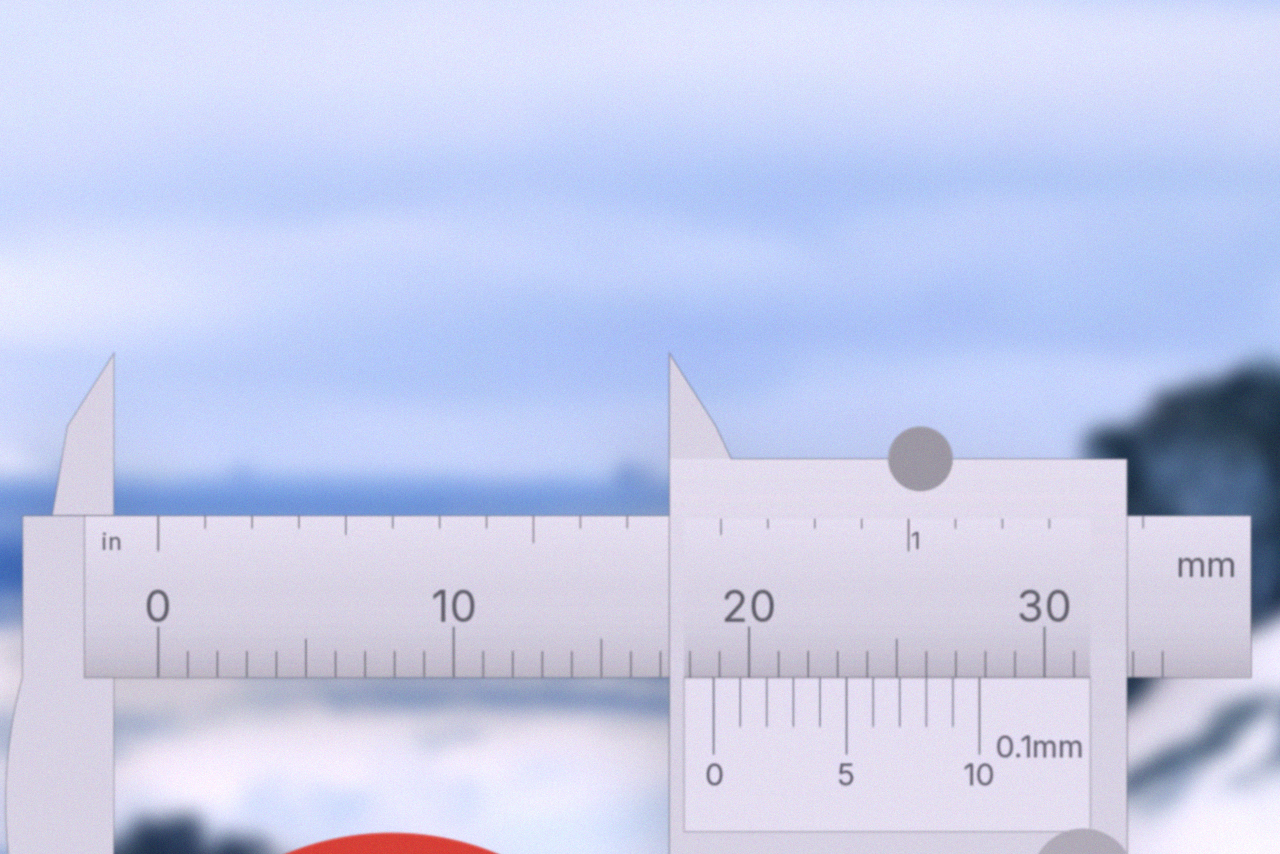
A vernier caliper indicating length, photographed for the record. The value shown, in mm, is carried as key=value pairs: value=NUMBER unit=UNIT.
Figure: value=18.8 unit=mm
